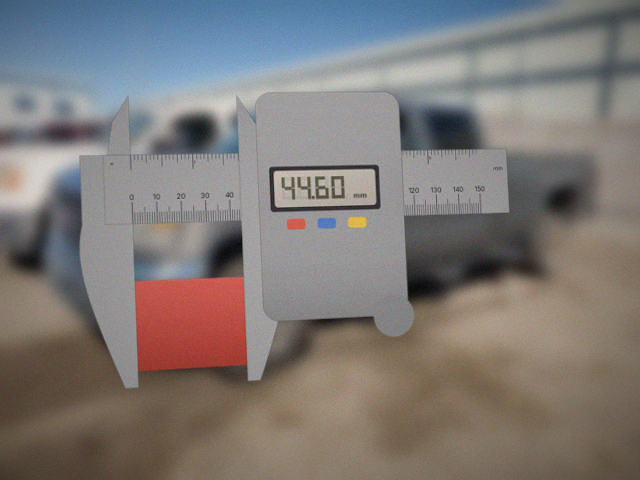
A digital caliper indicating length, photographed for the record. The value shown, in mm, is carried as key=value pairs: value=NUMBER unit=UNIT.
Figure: value=44.60 unit=mm
